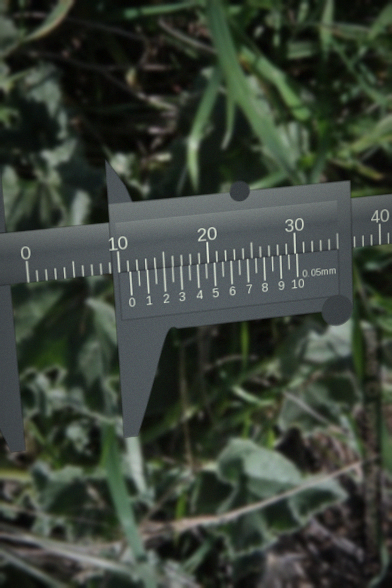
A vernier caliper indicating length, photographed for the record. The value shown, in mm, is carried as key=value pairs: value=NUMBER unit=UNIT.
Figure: value=11.2 unit=mm
